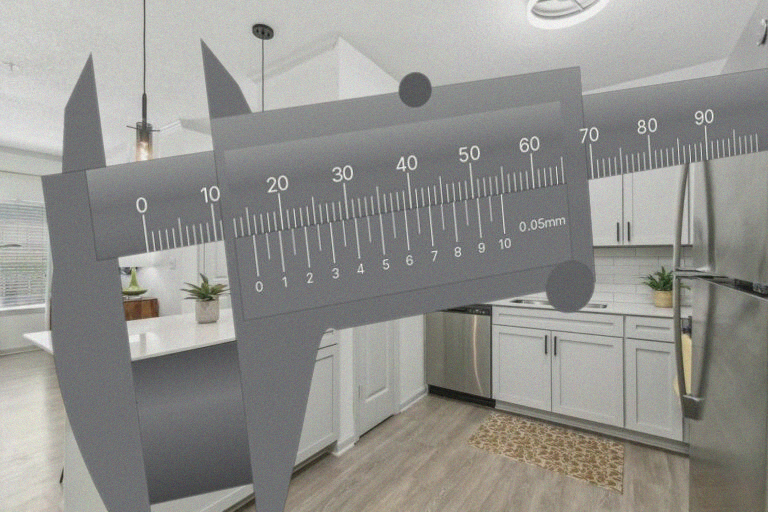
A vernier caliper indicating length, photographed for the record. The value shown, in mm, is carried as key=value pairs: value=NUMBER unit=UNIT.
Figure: value=15.6 unit=mm
